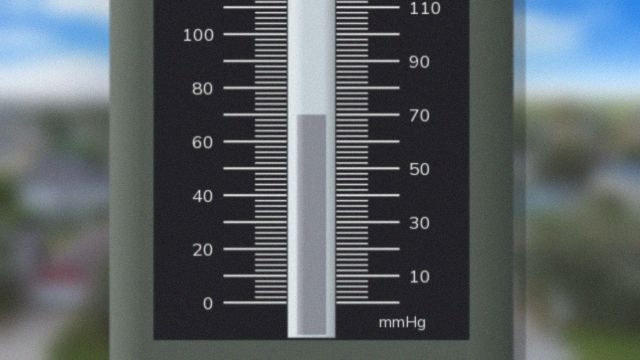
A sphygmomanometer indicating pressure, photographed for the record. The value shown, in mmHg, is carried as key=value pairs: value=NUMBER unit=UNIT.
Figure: value=70 unit=mmHg
